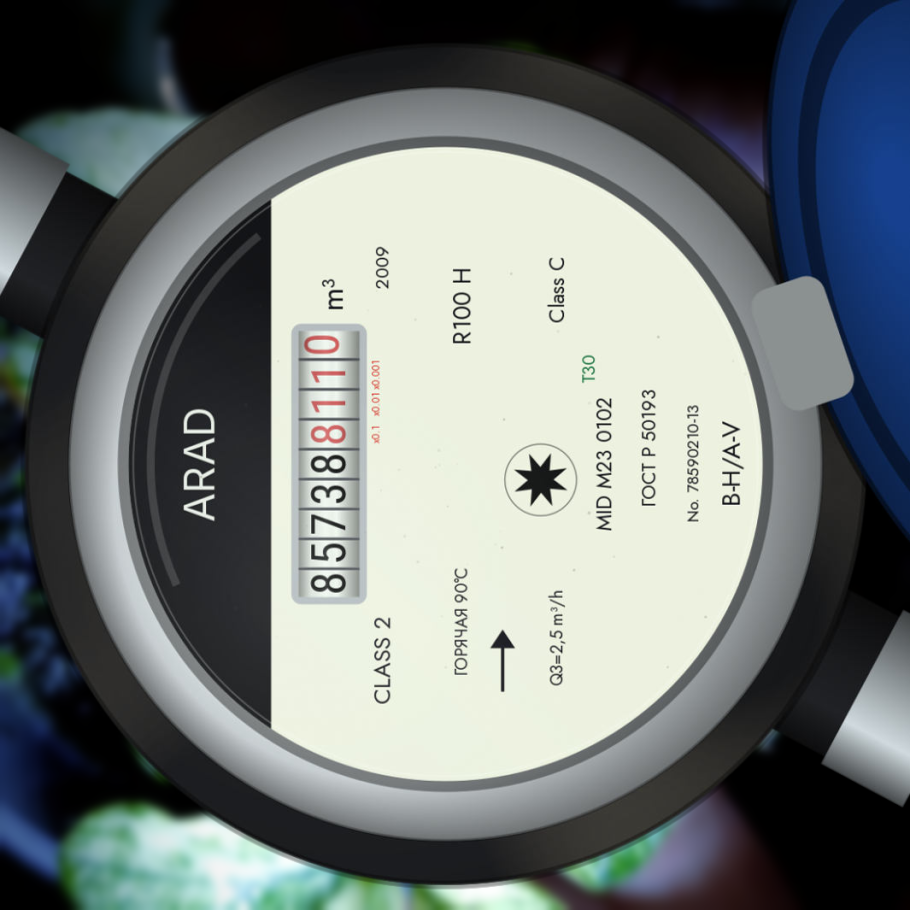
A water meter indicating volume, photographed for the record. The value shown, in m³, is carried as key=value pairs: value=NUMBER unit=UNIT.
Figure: value=85738.8110 unit=m³
